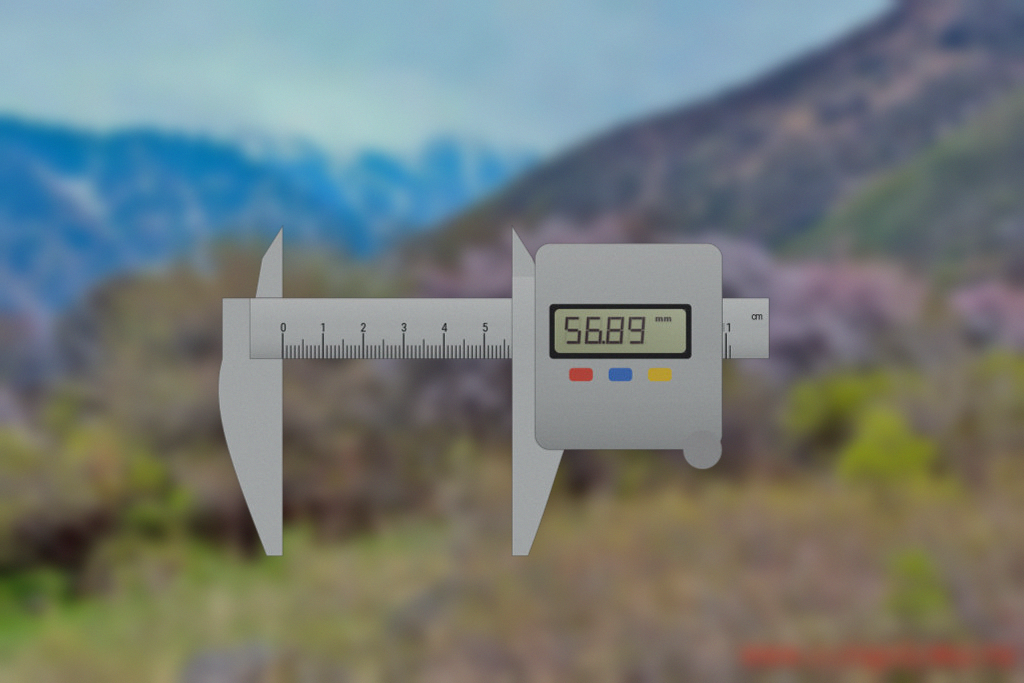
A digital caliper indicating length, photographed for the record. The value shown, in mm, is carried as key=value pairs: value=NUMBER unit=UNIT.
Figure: value=56.89 unit=mm
